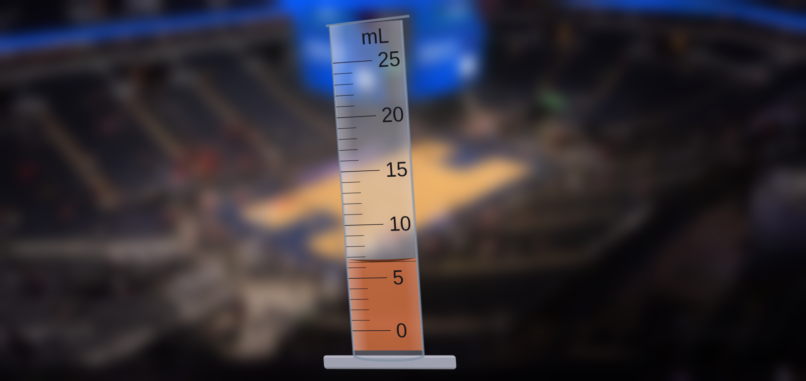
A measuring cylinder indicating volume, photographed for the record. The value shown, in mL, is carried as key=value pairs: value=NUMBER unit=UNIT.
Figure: value=6.5 unit=mL
